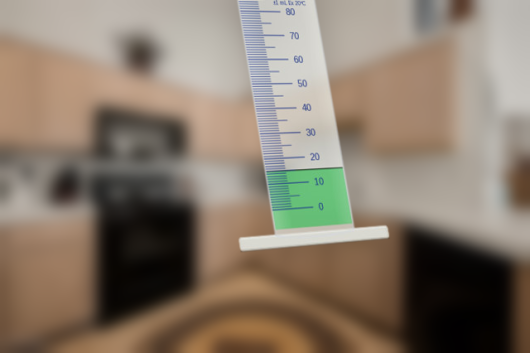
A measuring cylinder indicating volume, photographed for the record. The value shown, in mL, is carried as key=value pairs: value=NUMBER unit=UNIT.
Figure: value=15 unit=mL
